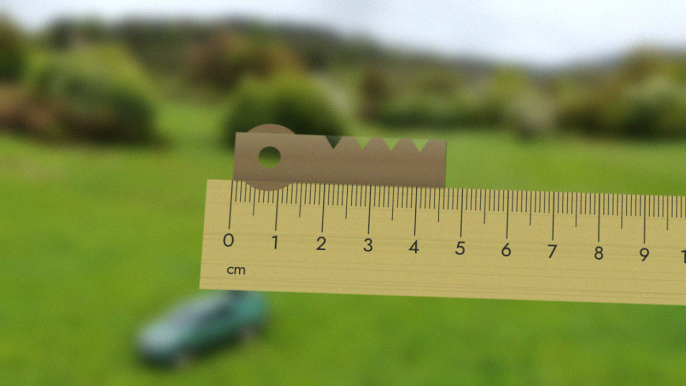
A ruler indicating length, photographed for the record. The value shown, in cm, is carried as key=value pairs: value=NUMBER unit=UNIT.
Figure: value=4.6 unit=cm
